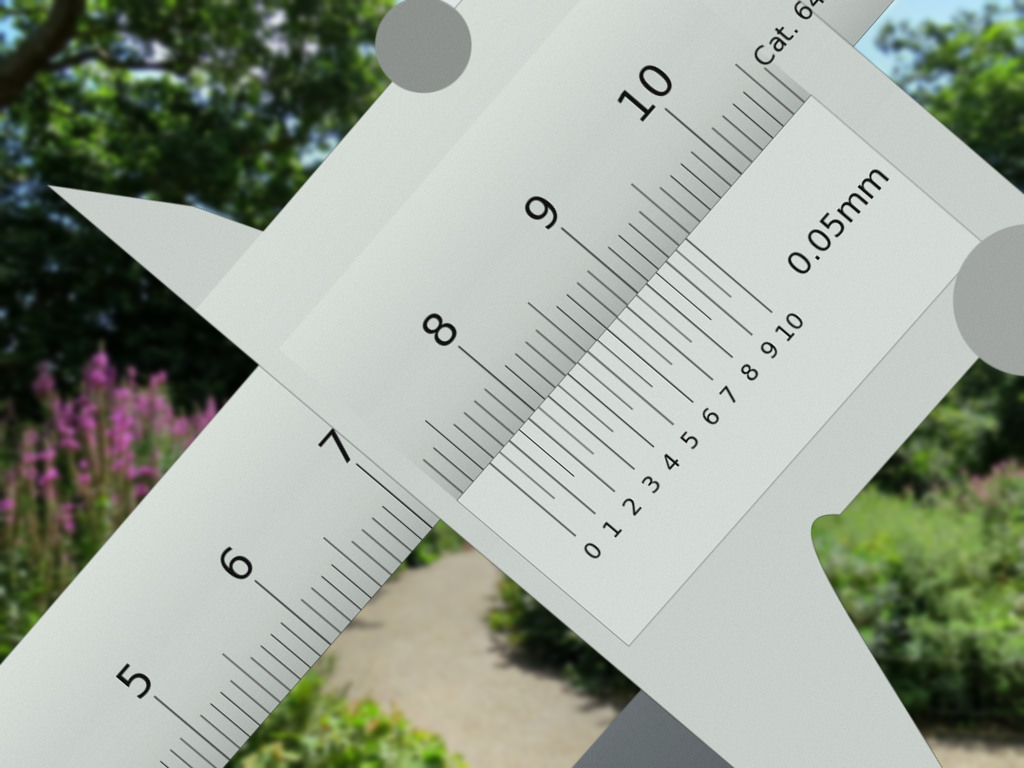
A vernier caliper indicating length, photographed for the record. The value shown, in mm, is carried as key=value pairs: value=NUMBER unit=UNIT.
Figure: value=75.6 unit=mm
